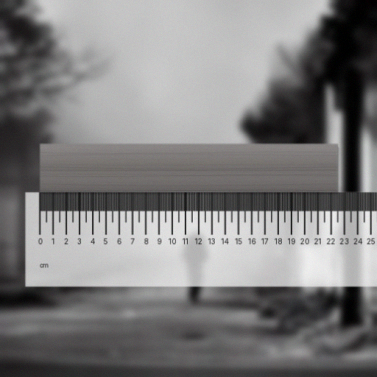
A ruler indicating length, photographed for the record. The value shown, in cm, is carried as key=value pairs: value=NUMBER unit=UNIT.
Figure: value=22.5 unit=cm
